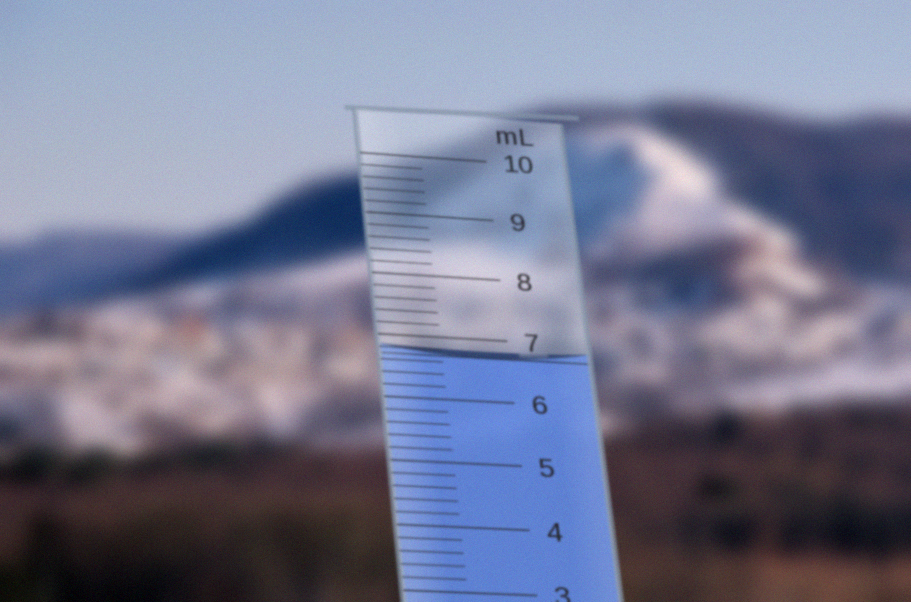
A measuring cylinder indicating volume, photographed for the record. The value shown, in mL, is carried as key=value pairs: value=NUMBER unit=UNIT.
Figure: value=6.7 unit=mL
